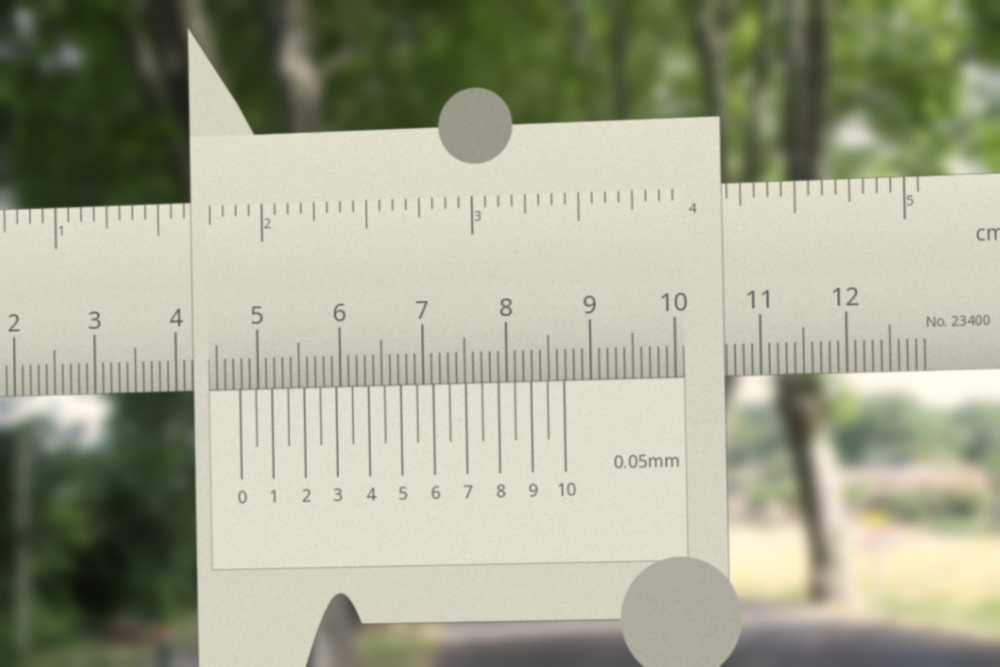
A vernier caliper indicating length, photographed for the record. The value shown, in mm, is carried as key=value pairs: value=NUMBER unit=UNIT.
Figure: value=47.8 unit=mm
